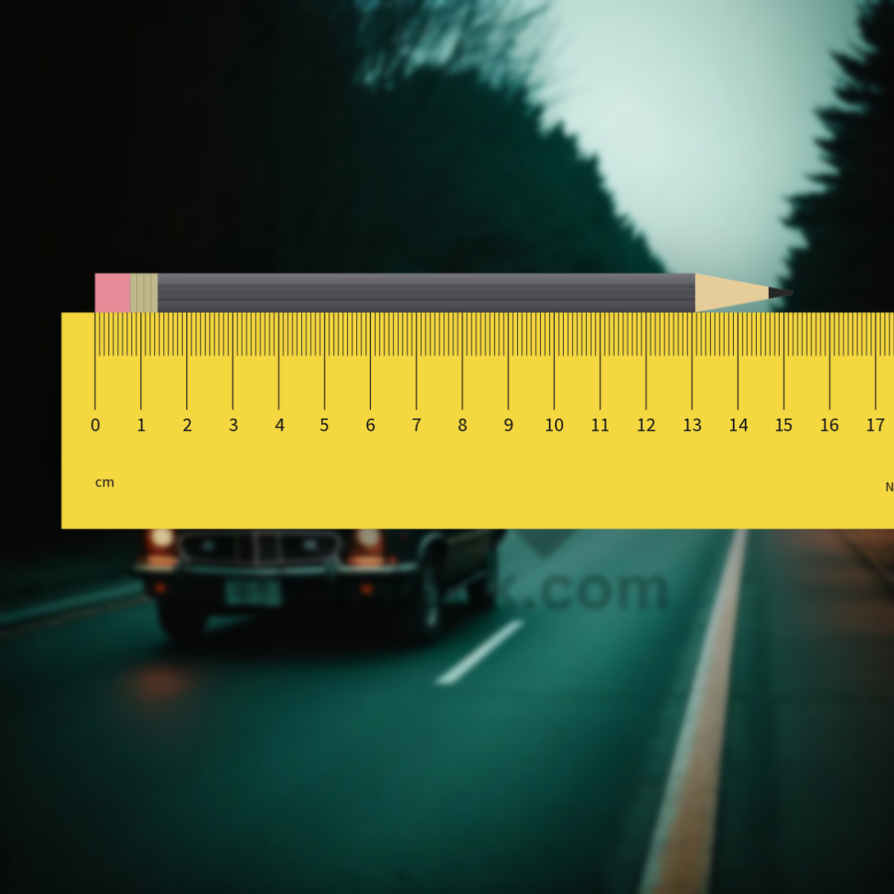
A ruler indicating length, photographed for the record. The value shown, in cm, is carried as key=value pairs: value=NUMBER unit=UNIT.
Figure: value=15.2 unit=cm
